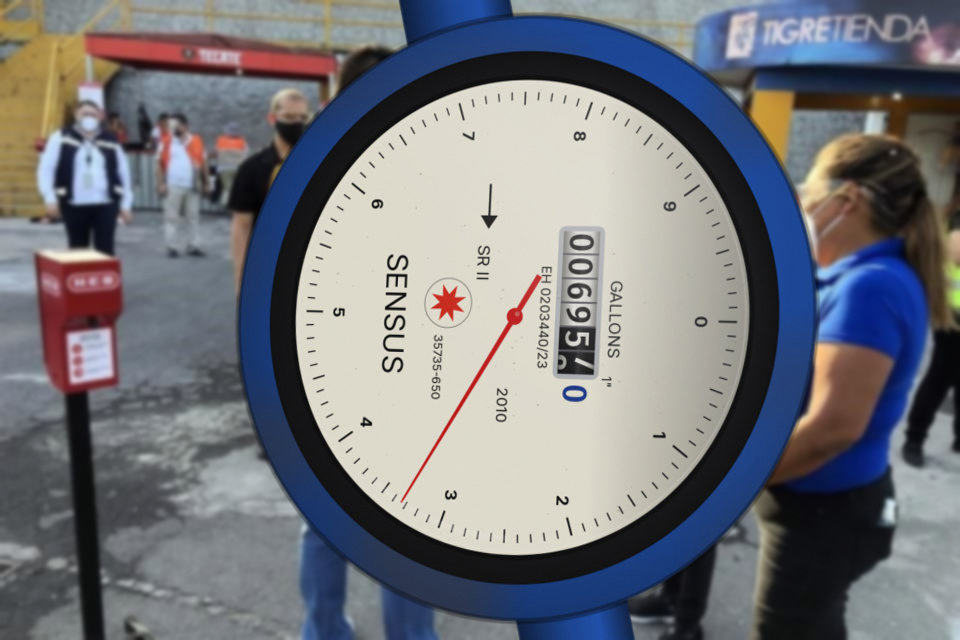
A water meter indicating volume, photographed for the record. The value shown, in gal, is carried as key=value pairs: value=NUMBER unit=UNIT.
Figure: value=69573.3 unit=gal
